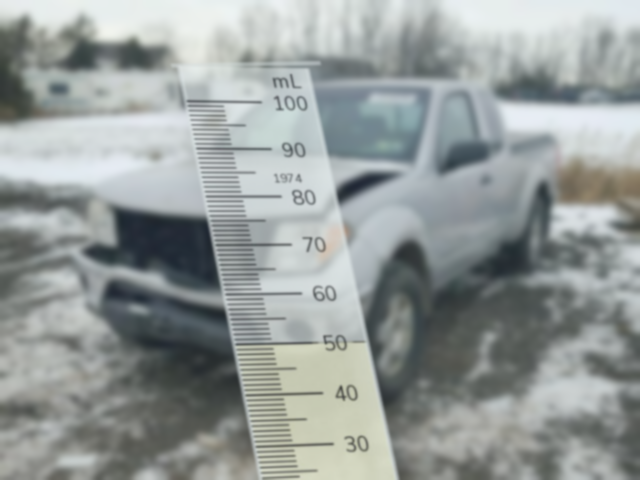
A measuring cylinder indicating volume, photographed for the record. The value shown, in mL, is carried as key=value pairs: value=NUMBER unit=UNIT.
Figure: value=50 unit=mL
